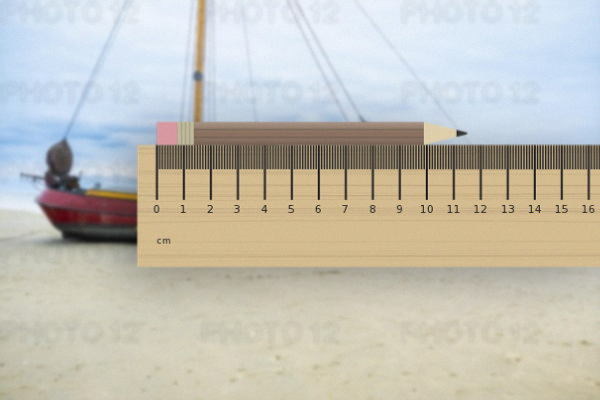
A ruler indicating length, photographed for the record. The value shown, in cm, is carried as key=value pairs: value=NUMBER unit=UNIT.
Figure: value=11.5 unit=cm
